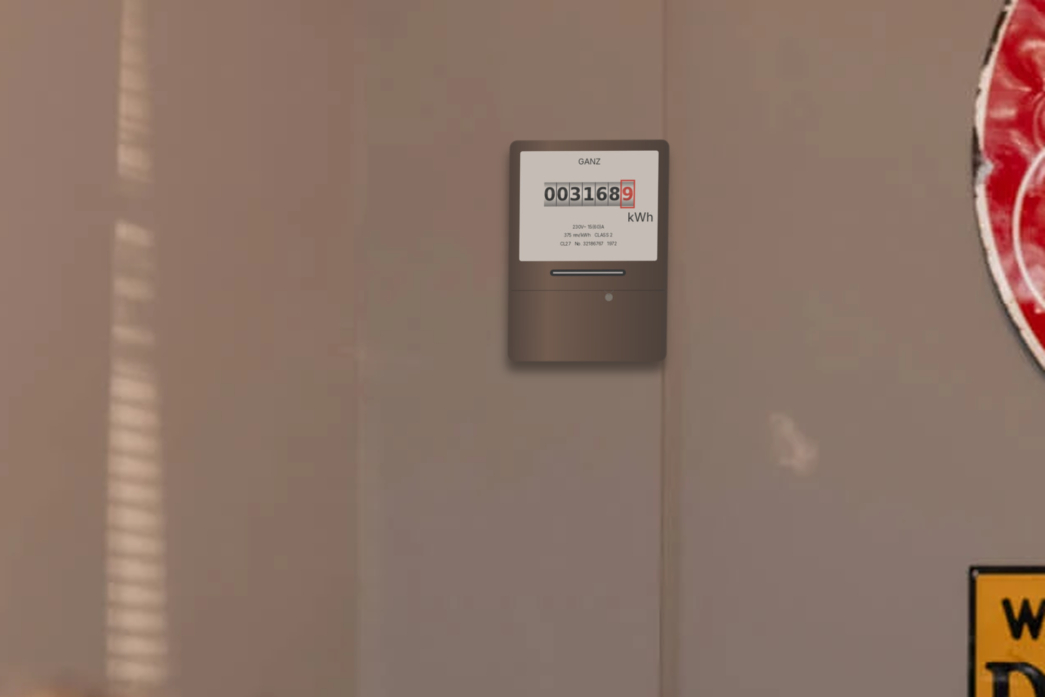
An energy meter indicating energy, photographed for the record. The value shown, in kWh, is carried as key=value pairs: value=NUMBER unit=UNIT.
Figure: value=3168.9 unit=kWh
